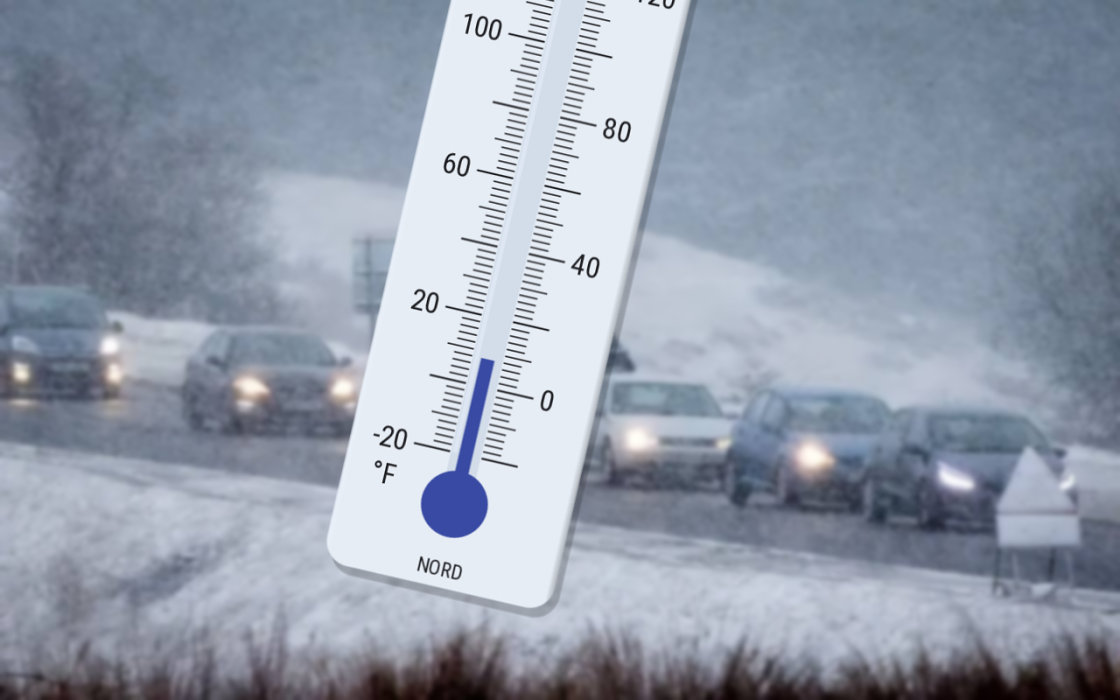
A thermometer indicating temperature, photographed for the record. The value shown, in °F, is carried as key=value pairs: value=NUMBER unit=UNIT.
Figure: value=8 unit=°F
